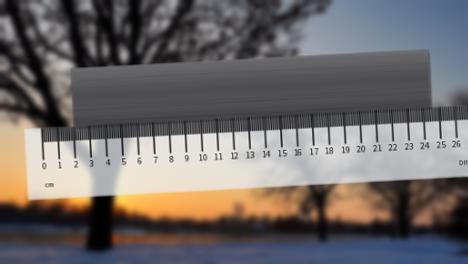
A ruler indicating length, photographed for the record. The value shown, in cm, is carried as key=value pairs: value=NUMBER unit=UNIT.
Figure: value=22.5 unit=cm
